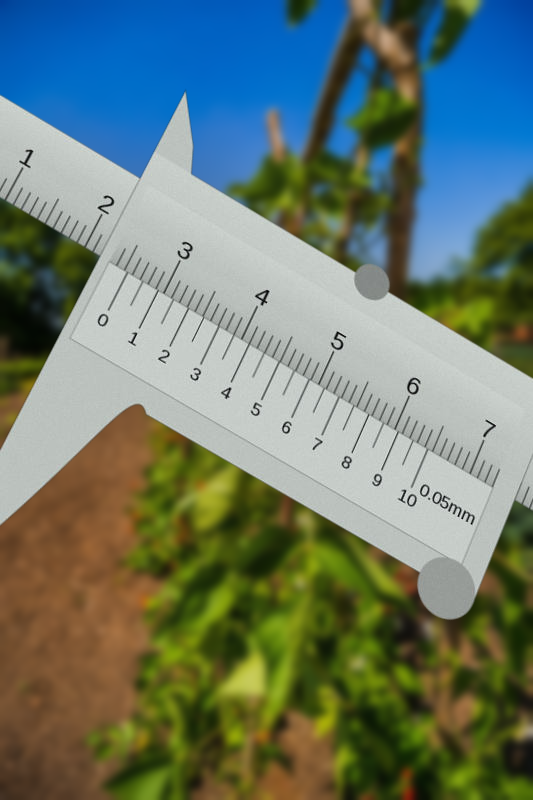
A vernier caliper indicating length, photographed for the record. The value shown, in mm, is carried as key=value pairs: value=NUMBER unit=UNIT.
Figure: value=25.4 unit=mm
